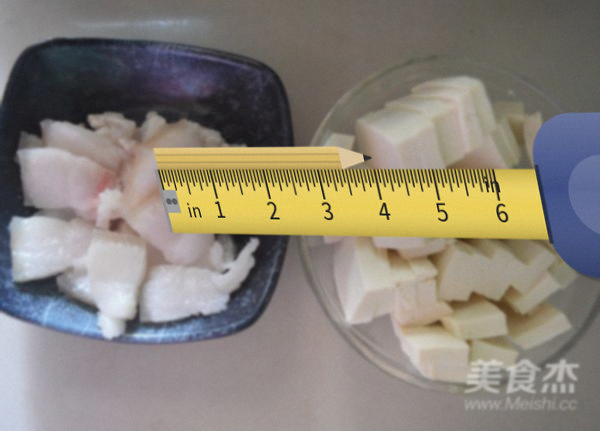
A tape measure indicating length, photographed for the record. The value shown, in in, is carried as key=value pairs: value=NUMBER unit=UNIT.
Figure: value=4 unit=in
